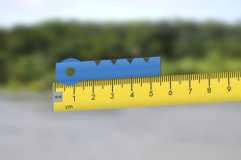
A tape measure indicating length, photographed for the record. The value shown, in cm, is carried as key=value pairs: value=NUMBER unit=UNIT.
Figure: value=5.5 unit=cm
